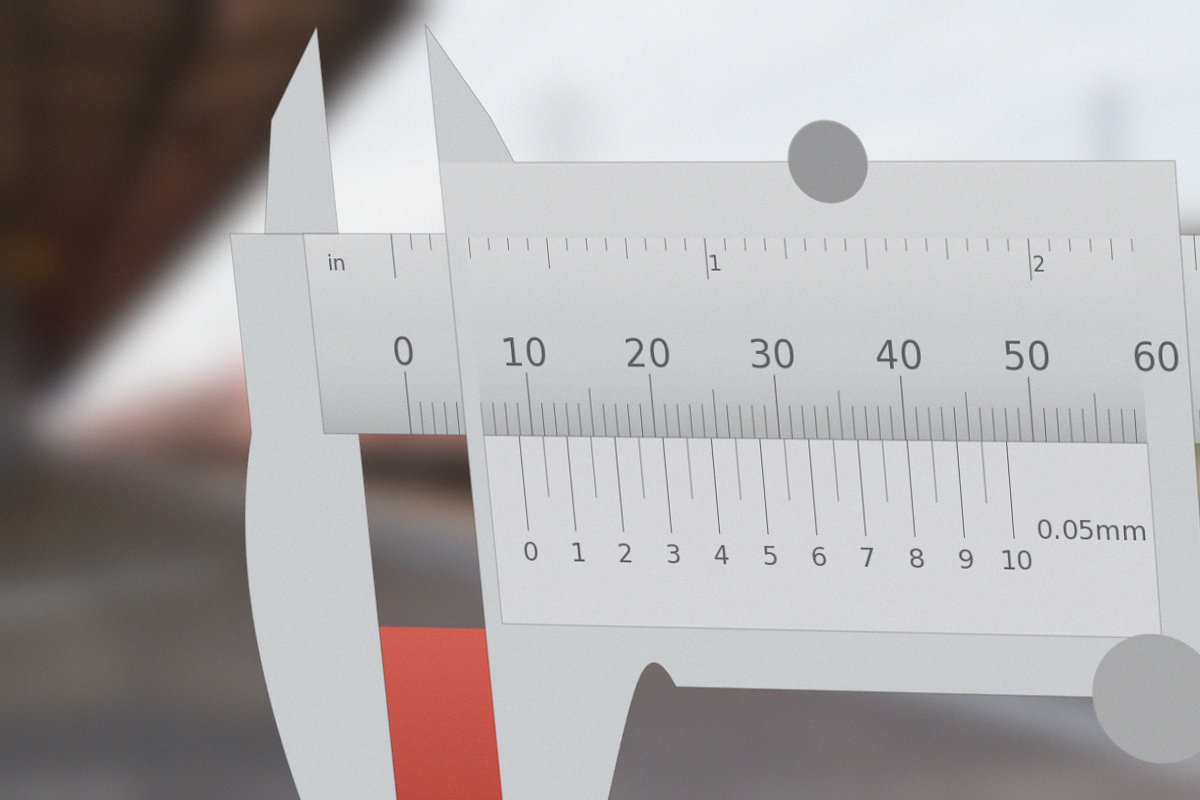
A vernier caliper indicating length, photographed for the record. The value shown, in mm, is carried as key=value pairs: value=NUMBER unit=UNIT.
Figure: value=8.9 unit=mm
